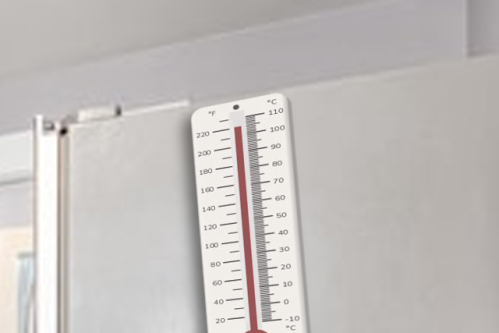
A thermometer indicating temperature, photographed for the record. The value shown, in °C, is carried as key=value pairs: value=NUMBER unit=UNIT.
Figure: value=105 unit=°C
